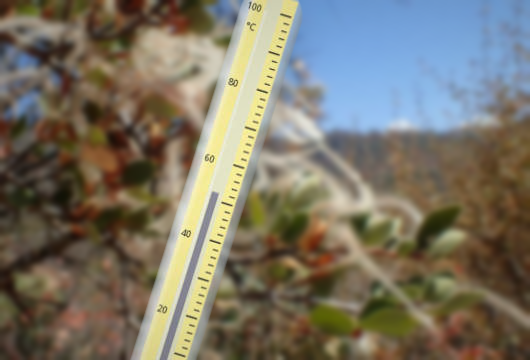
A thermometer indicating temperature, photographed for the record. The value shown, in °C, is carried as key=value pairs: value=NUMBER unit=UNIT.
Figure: value=52 unit=°C
